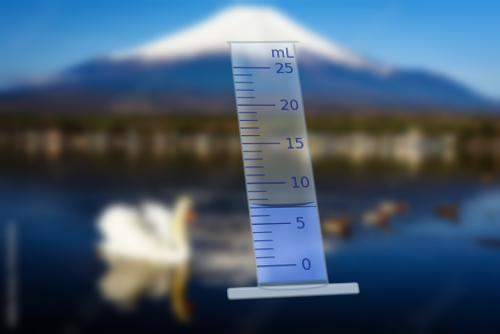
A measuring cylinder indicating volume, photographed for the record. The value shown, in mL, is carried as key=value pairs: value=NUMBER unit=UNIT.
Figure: value=7 unit=mL
